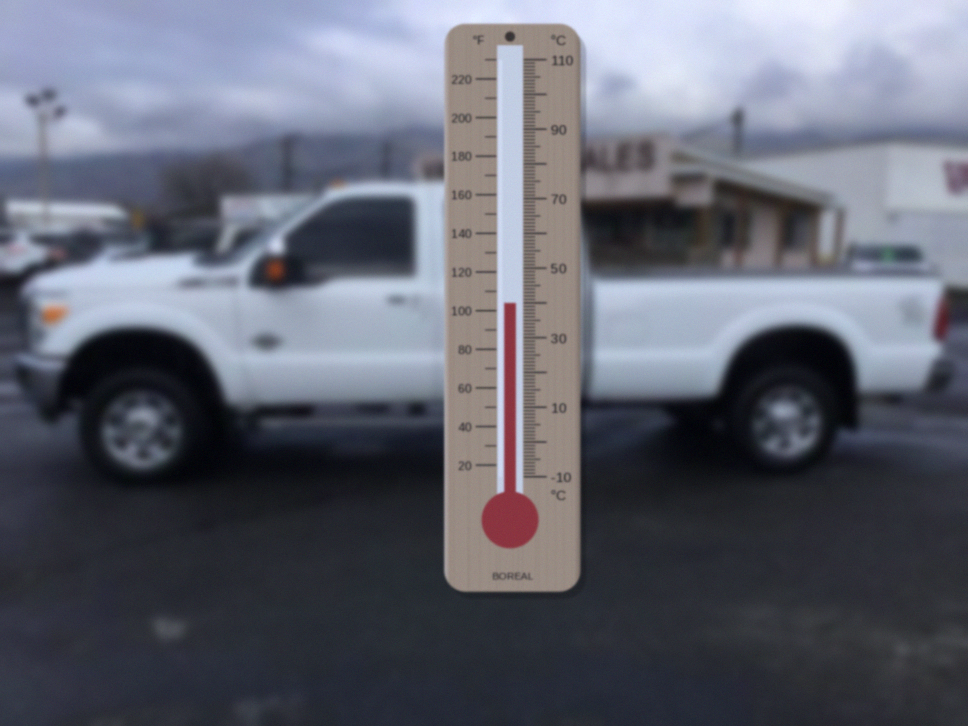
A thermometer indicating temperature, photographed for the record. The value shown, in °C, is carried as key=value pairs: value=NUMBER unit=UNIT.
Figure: value=40 unit=°C
